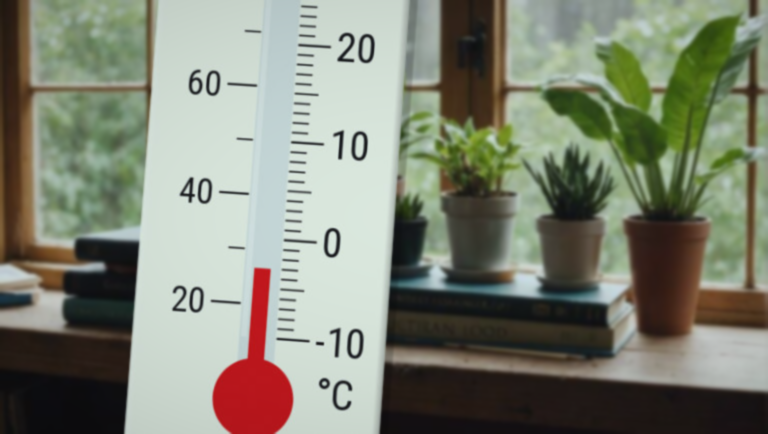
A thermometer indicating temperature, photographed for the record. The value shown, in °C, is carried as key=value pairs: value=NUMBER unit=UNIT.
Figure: value=-3 unit=°C
